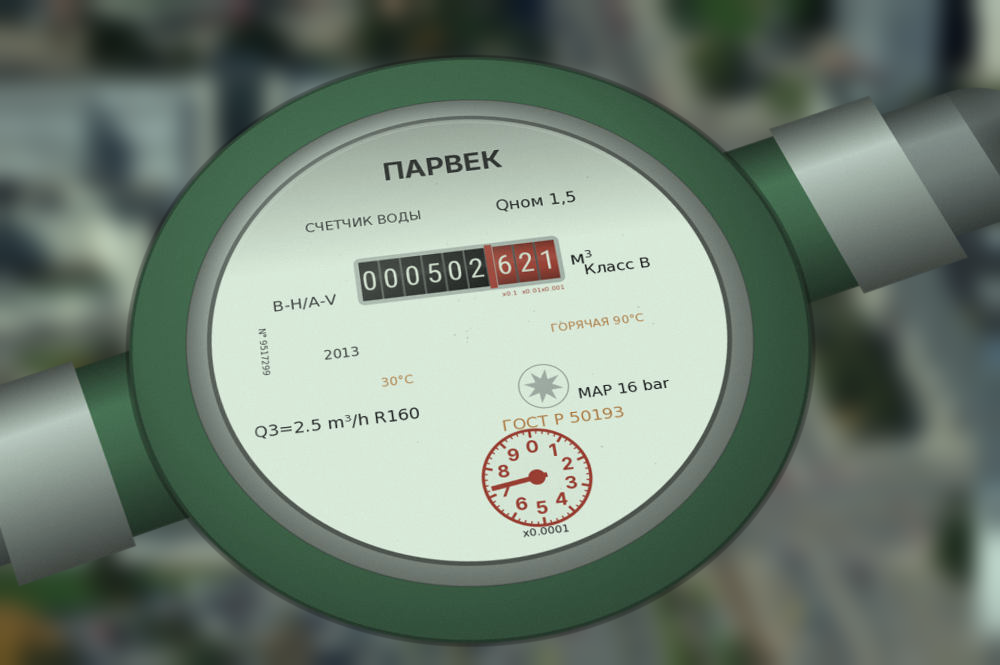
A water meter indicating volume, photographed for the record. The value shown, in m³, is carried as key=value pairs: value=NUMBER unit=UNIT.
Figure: value=502.6217 unit=m³
